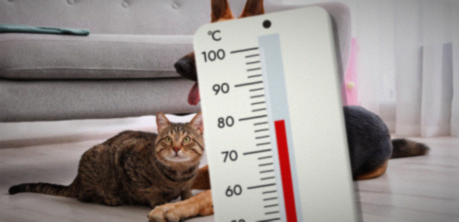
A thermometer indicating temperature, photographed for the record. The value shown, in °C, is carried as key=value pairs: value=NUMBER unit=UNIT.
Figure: value=78 unit=°C
